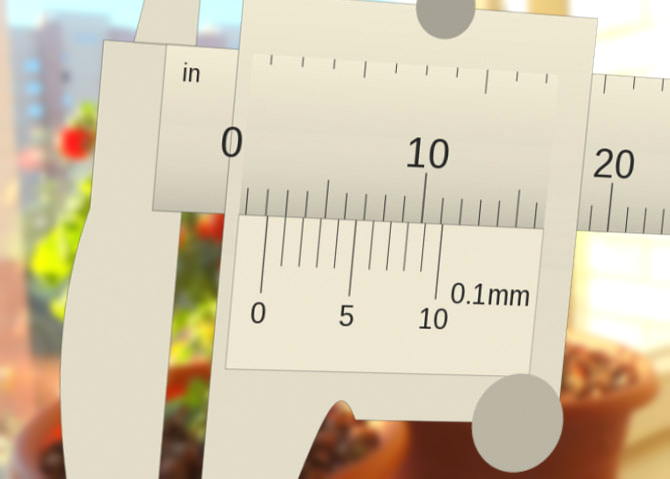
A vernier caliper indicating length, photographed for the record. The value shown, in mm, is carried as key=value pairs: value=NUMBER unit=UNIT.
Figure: value=2.1 unit=mm
